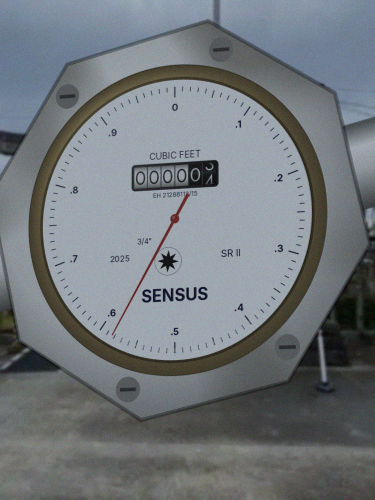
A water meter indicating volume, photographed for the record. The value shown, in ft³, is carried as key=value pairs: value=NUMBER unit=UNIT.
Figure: value=3.58 unit=ft³
